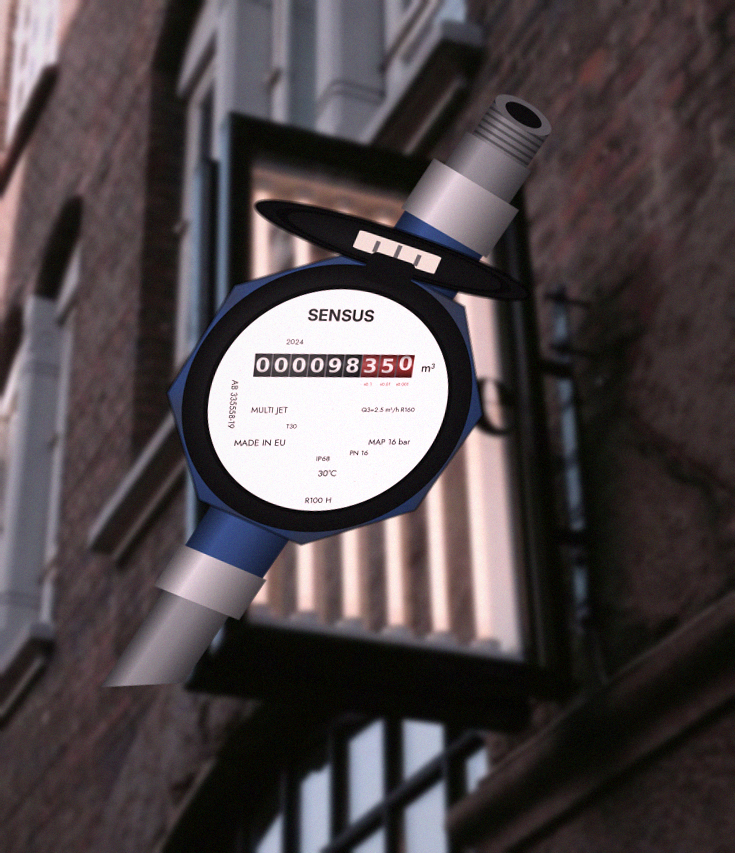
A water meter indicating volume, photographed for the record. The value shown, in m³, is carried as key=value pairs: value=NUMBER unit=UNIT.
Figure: value=98.350 unit=m³
